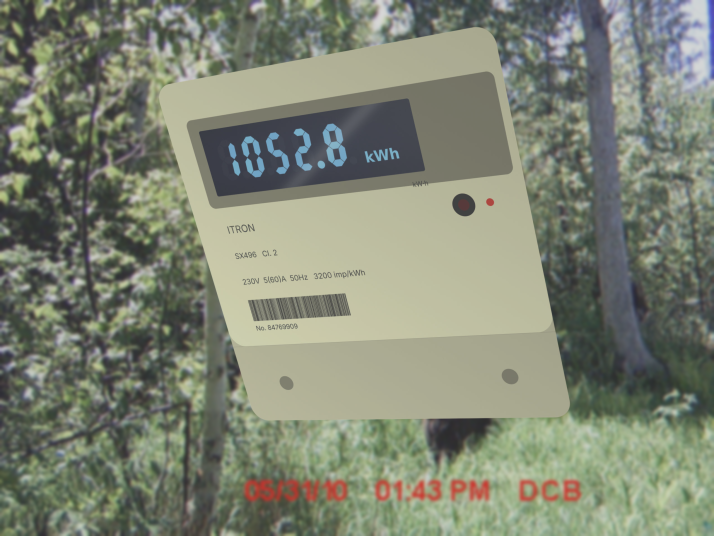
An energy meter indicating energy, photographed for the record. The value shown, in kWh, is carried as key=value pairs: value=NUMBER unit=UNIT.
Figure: value=1052.8 unit=kWh
